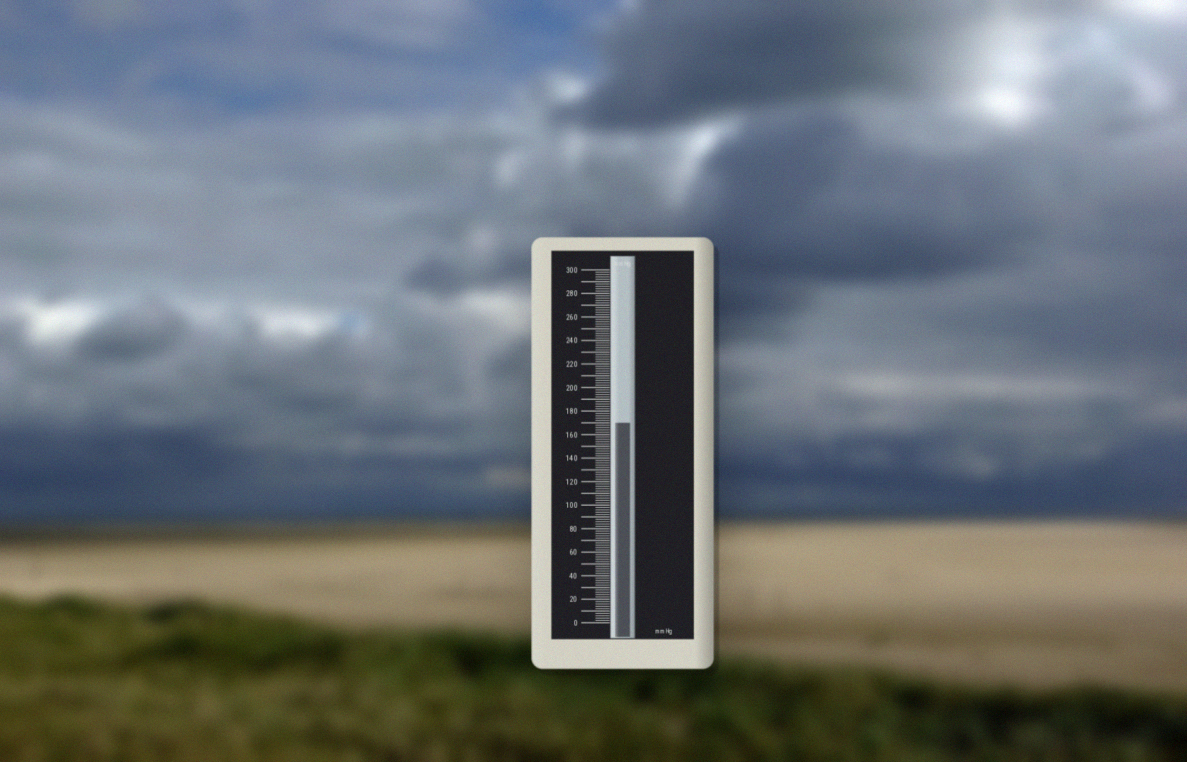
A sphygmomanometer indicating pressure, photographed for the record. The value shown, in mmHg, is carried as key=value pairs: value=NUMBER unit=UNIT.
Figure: value=170 unit=mmHg
